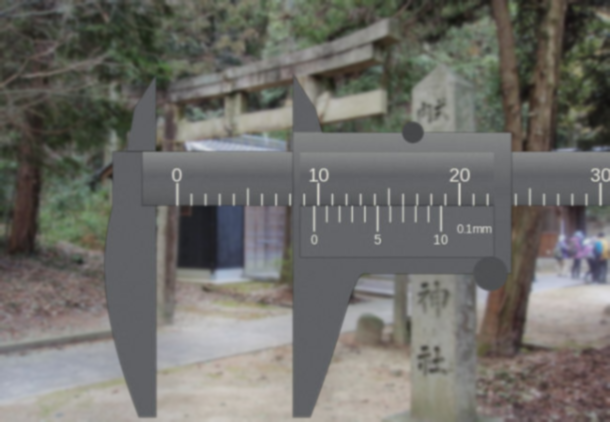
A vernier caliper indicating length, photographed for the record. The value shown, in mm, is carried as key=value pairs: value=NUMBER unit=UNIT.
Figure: value=9.7 unit=mm
